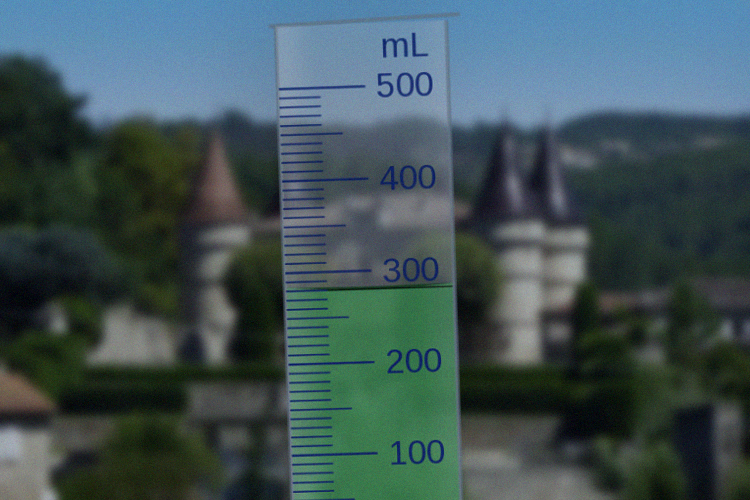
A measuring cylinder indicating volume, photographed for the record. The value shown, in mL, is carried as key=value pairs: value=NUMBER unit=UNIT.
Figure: value=280 unit=mL
